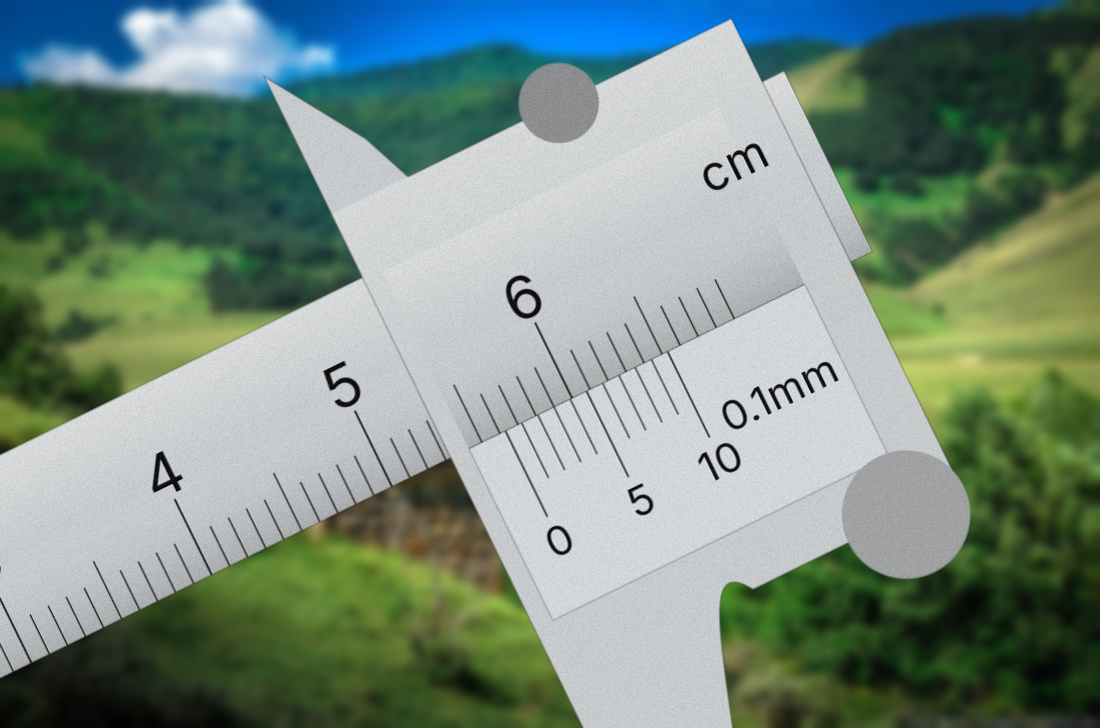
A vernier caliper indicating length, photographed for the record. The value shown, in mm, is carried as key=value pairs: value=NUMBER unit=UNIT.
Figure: value=56.3 unit=mm
